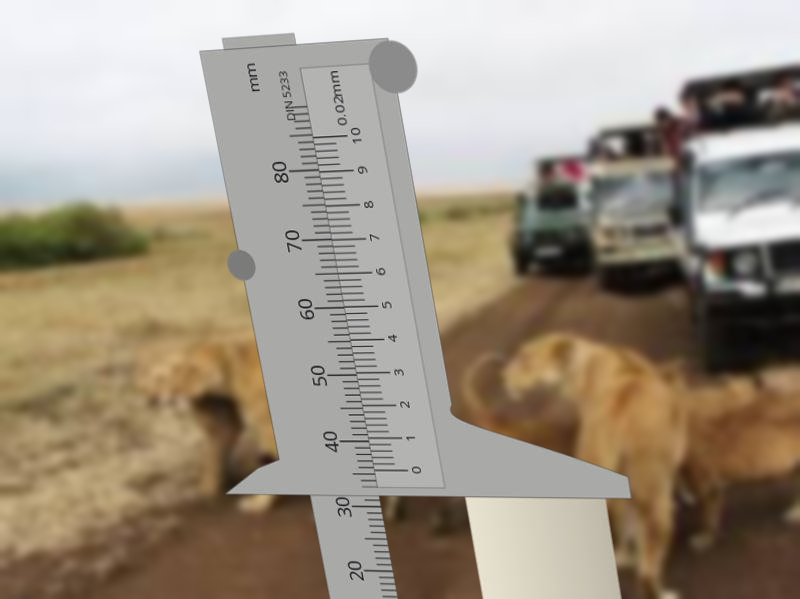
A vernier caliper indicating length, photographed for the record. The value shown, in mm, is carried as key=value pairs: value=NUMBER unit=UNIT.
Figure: value=35.6 unit=mm
